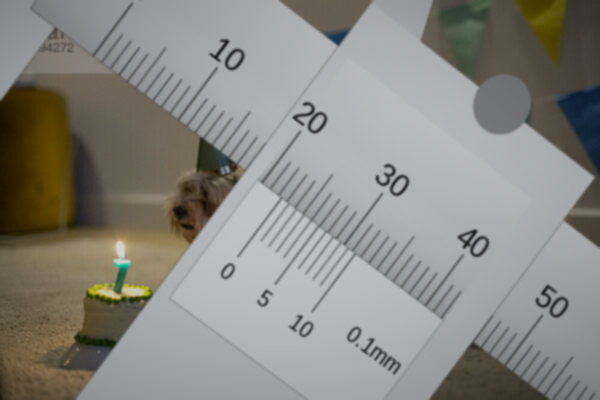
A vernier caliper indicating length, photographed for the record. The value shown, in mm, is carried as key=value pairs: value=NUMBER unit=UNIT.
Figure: value=22.4 unit=mm
